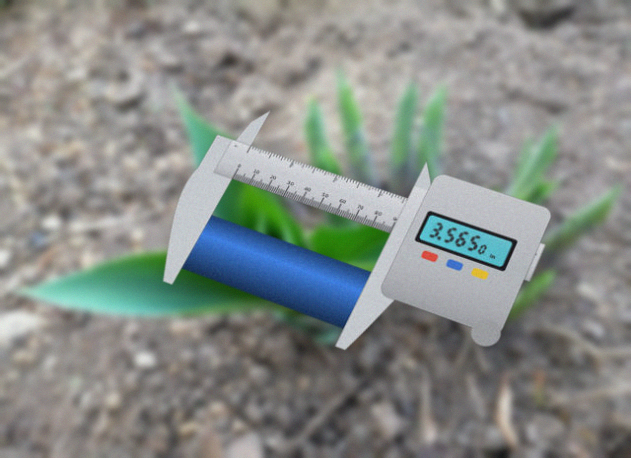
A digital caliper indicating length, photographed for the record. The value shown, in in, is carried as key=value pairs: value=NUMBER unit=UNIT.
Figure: value=3.5650 unit=in
